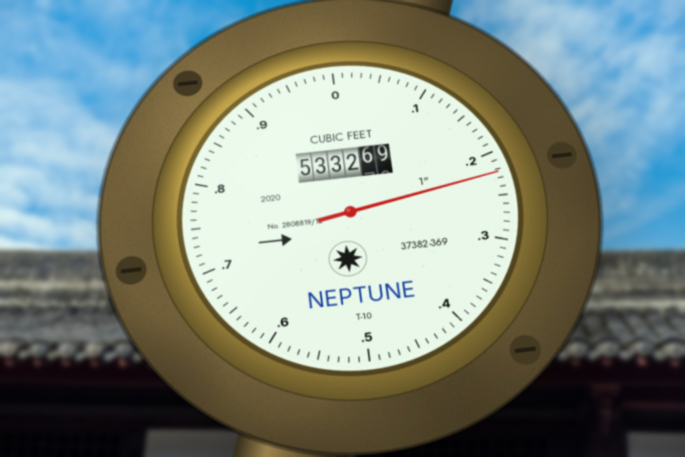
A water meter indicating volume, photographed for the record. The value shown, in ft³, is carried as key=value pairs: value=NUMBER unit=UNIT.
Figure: value=533269.22 unit=ft³
